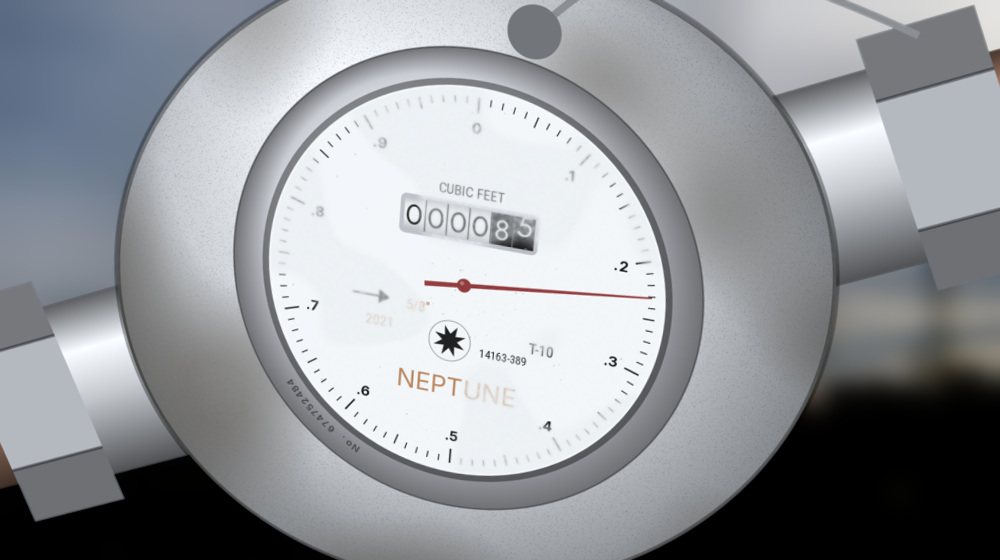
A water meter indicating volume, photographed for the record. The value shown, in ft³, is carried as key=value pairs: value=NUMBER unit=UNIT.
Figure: value=85.23 unit=ft³
